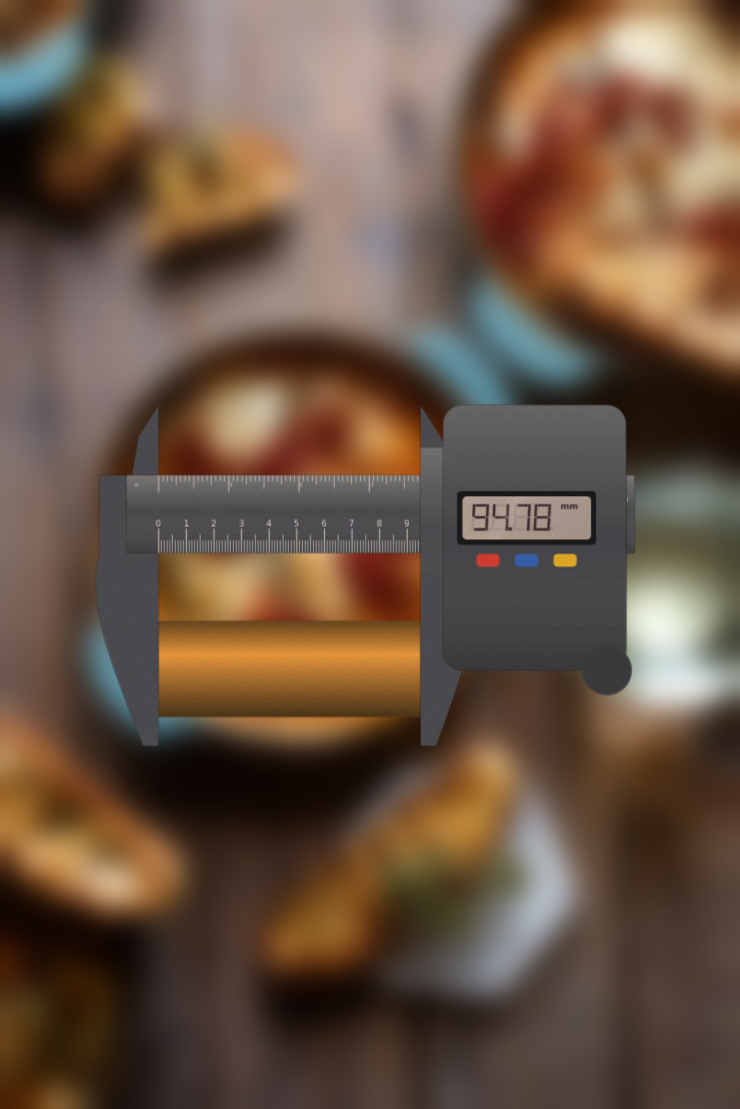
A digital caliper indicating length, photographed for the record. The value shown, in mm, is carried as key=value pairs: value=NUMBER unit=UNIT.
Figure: value=94.78 unit=mm
